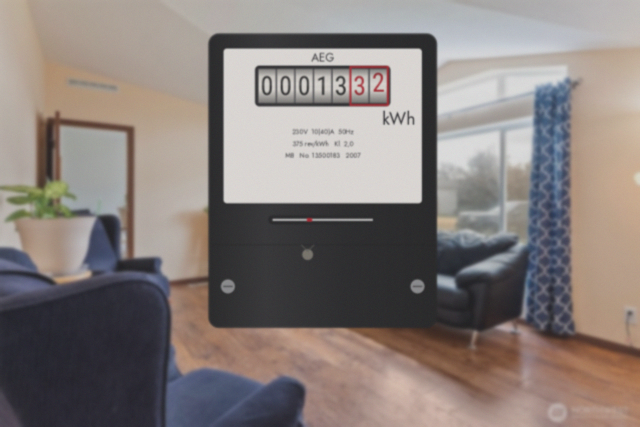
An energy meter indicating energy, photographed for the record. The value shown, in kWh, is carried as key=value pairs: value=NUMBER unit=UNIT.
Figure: value=13.32 unit=kWh
